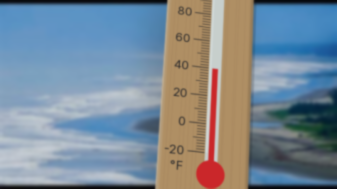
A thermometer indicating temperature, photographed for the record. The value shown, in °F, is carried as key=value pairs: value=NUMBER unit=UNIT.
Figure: value=40 unit=°F
